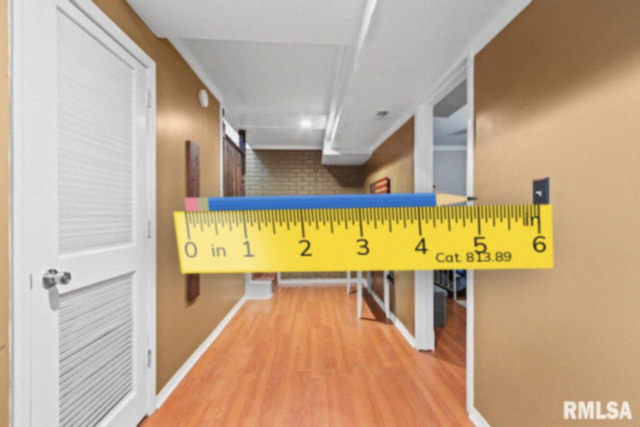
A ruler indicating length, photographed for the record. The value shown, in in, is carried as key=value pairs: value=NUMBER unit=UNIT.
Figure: value=5 unit=in
